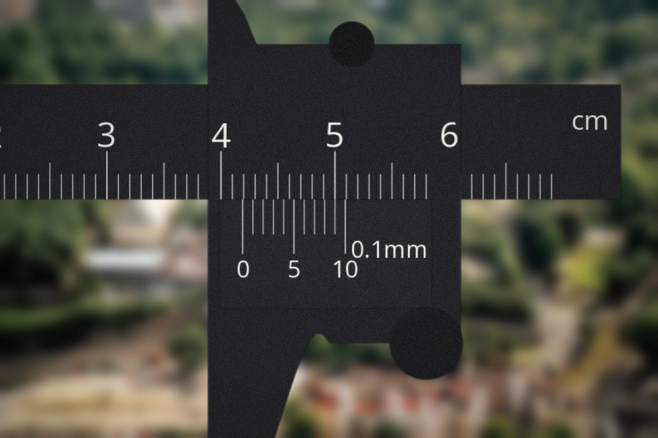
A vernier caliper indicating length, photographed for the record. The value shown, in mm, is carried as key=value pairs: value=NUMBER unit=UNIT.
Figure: value=41.9 unit=mm
